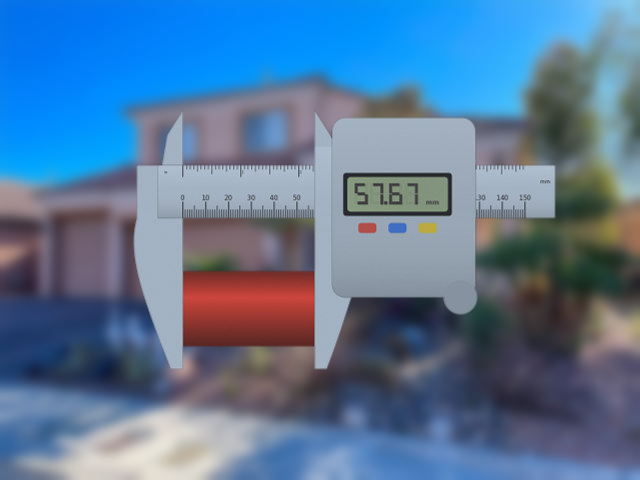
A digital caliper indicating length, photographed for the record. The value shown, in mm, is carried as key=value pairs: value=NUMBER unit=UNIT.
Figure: value=57.67 unit=mm
